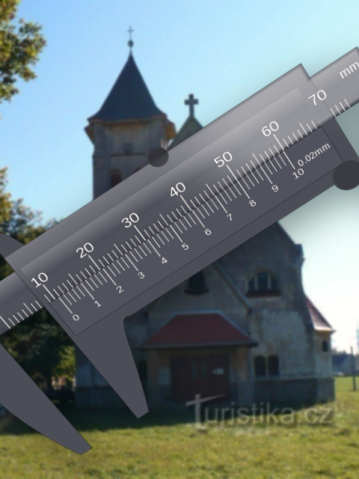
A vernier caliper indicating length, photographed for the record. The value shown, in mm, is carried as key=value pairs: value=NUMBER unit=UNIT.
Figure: value=10.8 unit=mm
